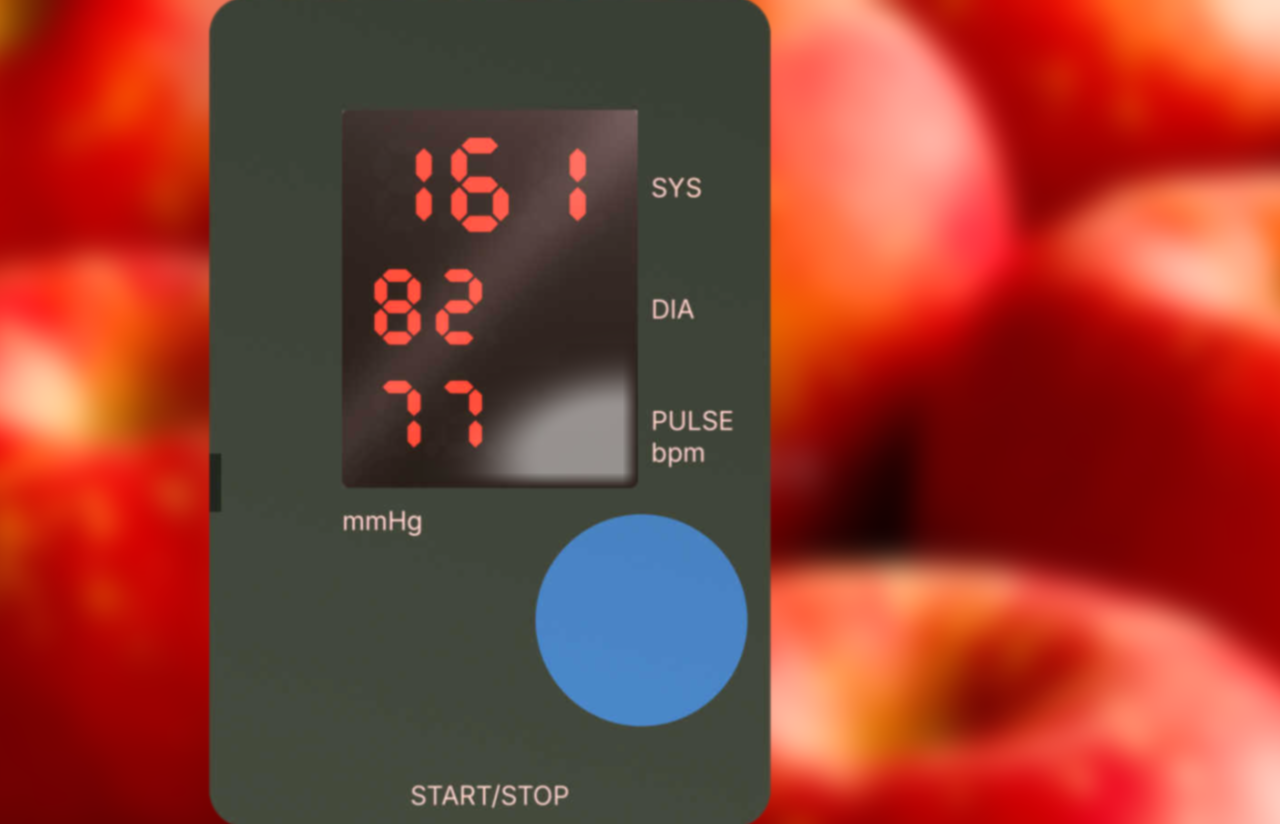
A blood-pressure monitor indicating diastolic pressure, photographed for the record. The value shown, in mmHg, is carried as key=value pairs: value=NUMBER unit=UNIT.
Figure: value=82 unit=mmHg
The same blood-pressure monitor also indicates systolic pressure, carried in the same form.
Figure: value=161 unit=mmHg
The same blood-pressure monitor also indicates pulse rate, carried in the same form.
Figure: value=77 unit=bpm
